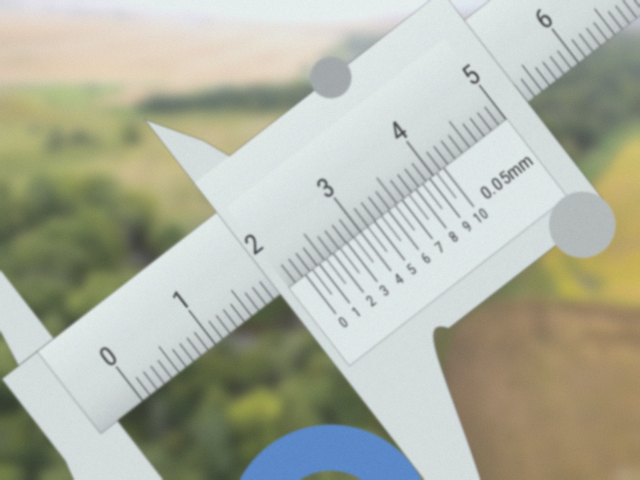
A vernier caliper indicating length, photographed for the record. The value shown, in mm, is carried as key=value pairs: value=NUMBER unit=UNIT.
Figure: value=22.4 unit=mm
